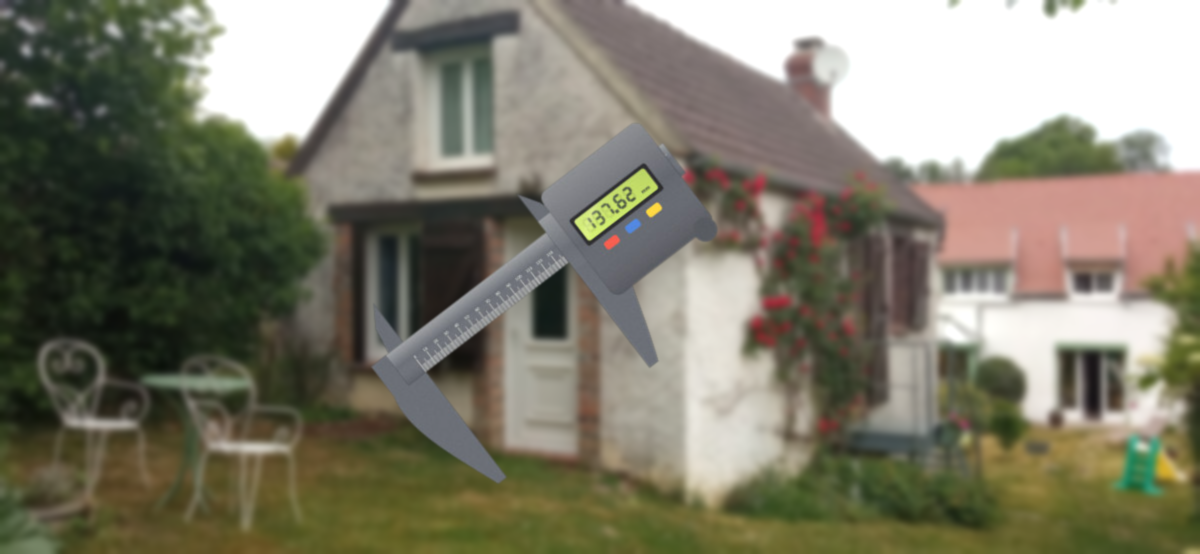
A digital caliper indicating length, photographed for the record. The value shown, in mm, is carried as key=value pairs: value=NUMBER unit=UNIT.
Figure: value=137.62 unit=mm
